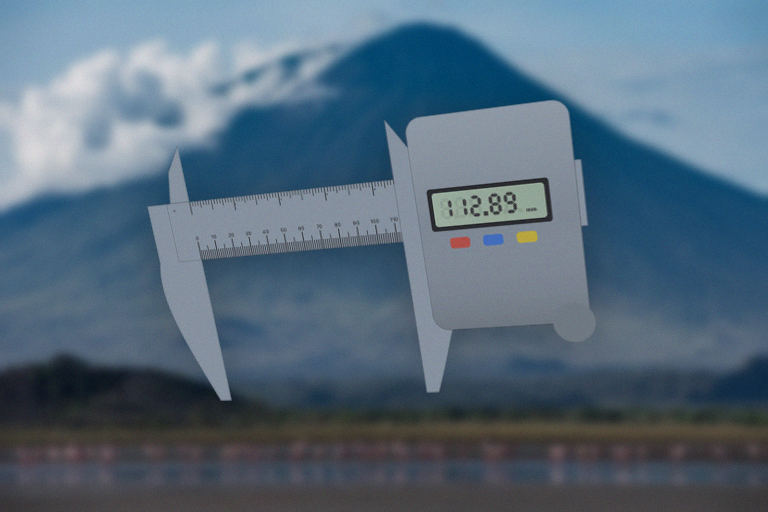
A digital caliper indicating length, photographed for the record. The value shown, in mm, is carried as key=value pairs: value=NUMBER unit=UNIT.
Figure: value=112.89 unit=mm
